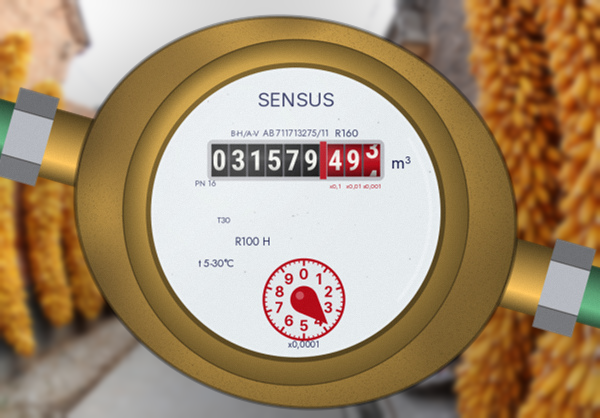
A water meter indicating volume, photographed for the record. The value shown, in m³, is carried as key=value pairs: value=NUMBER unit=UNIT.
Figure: value=31579.4933 unit=m³
